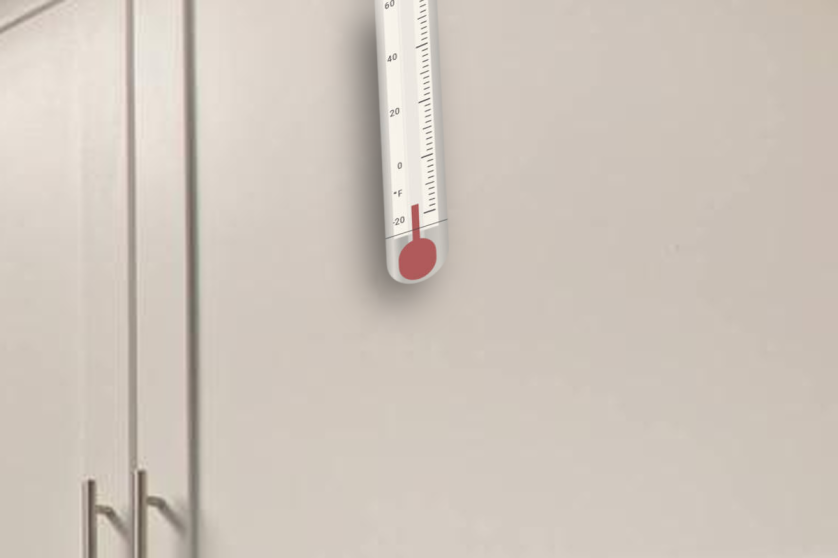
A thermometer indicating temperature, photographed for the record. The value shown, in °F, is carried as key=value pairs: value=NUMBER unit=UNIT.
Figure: value=-16 unit=°F
